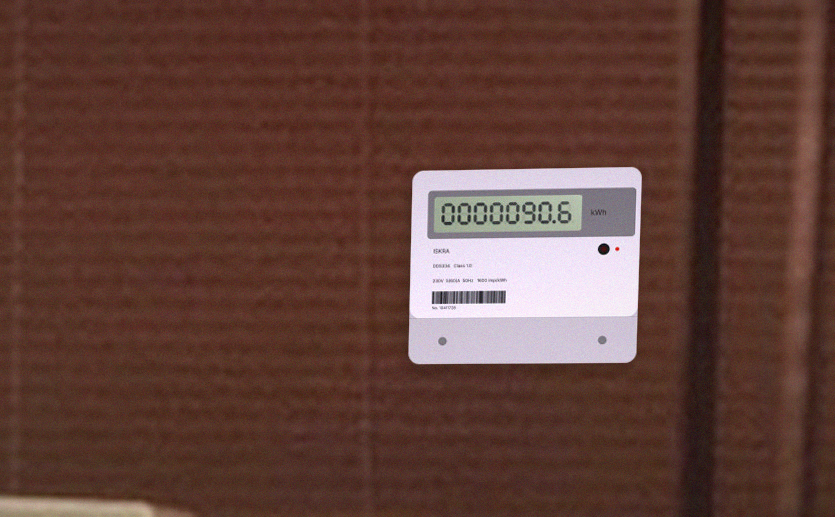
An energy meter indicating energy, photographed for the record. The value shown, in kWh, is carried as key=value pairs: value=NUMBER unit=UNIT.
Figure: value=90.6 unit=kWh
